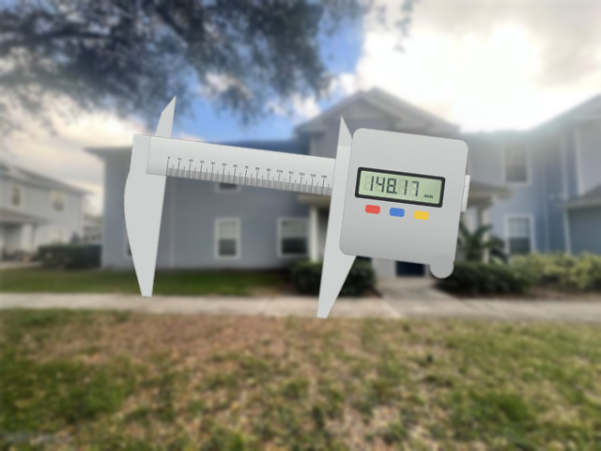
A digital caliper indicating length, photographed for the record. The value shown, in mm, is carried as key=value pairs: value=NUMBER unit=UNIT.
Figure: value=148.17 unit=mm
